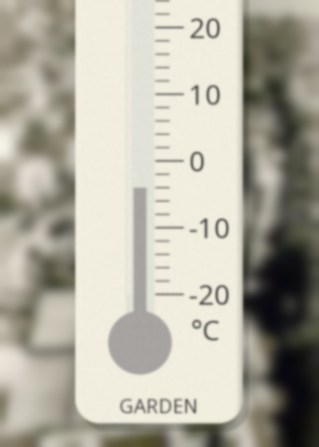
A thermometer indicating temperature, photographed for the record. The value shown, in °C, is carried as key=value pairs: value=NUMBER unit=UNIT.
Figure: value=-4 unit=°C
